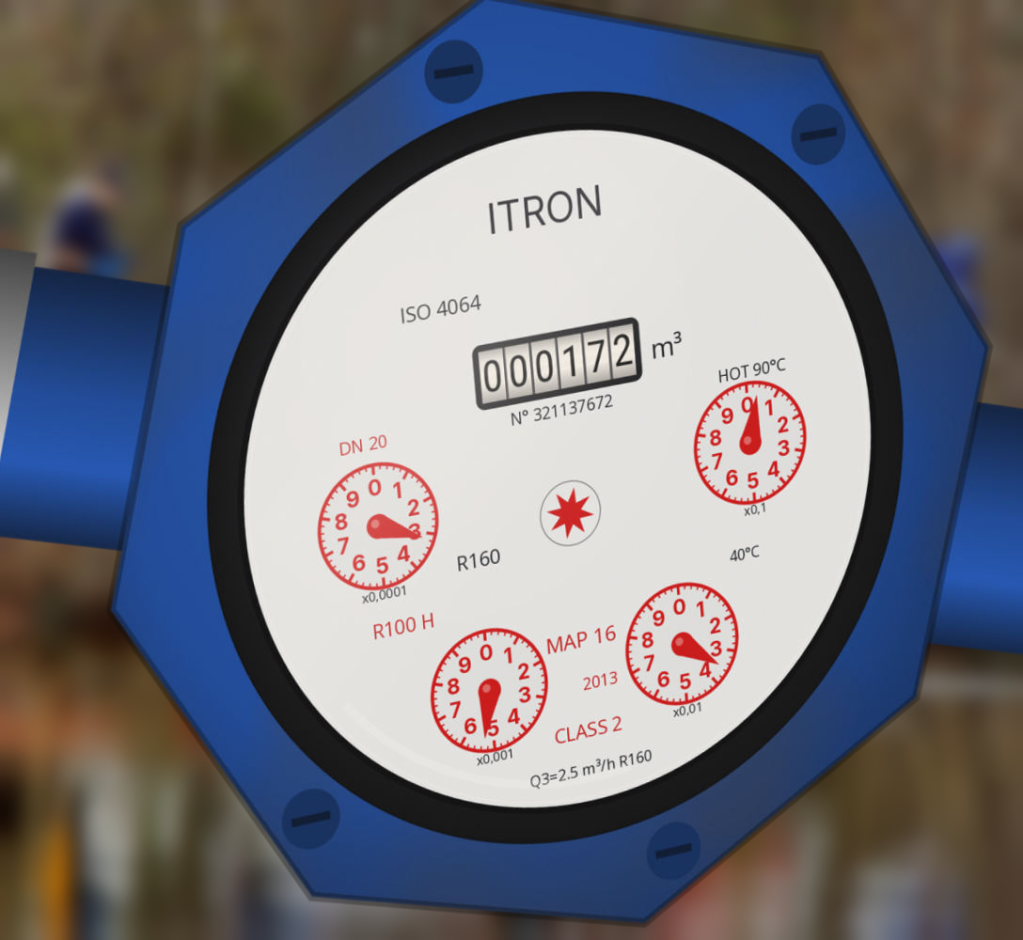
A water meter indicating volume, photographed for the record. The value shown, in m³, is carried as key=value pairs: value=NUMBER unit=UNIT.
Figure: value=172.0353 unit=m³
